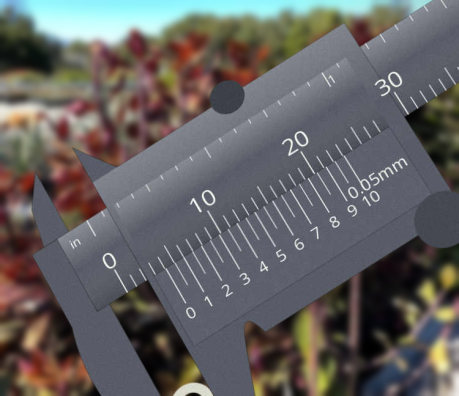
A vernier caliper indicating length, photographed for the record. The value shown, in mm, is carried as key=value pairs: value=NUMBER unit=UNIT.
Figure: value=4.1 unit=mm
